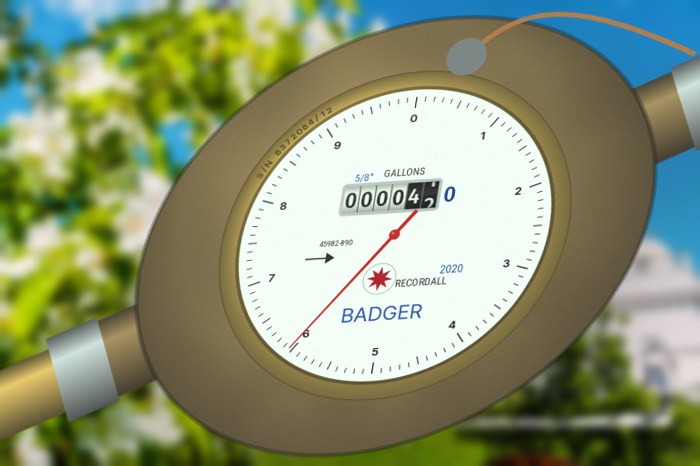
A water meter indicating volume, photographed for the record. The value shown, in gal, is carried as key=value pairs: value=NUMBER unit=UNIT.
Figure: value=416.0 unit=gal
